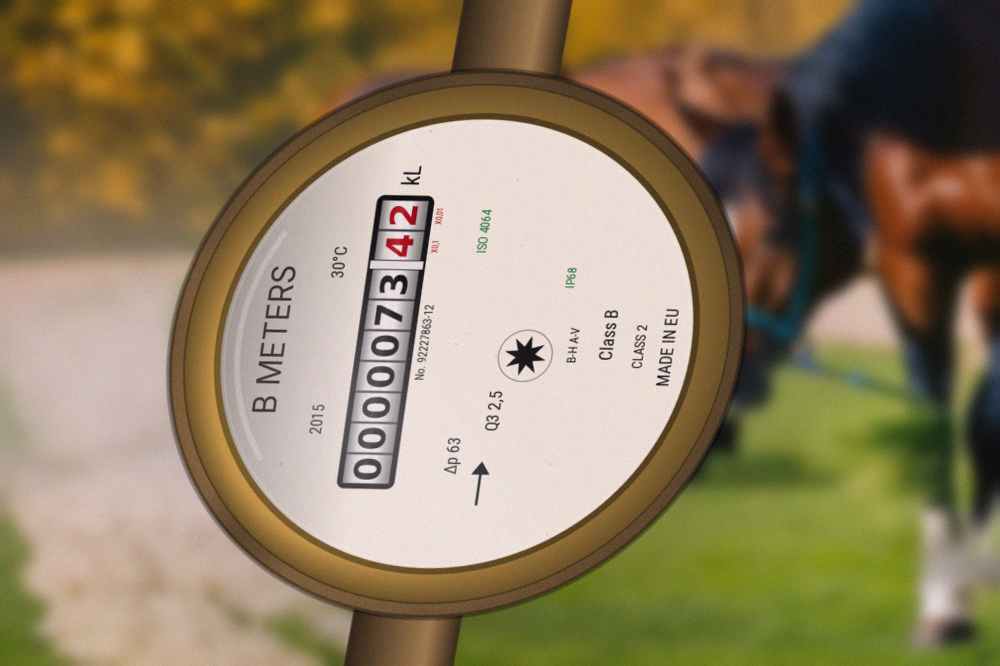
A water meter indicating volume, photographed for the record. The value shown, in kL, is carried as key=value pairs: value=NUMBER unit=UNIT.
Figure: value=73.42 unit=kL
